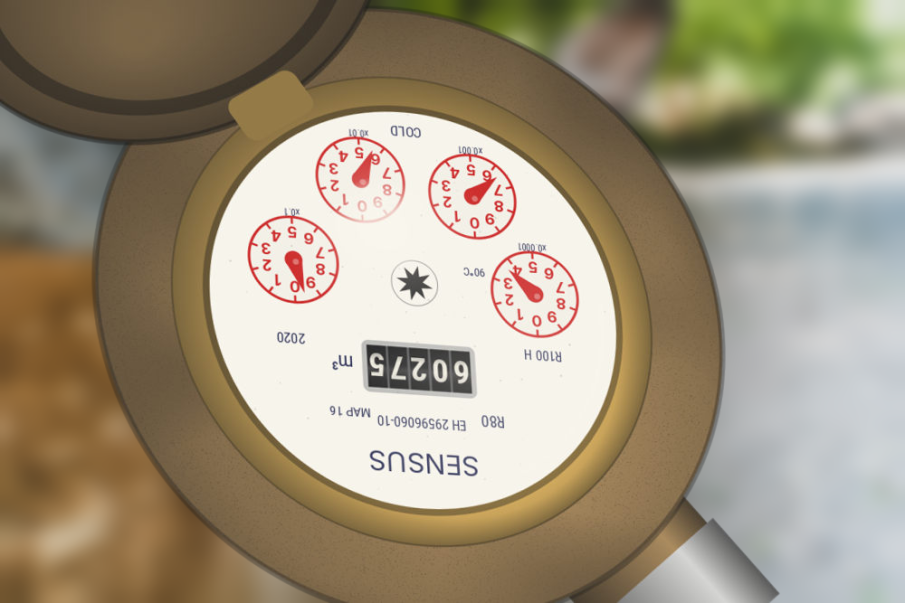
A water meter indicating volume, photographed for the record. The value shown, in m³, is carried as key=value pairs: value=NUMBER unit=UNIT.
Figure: value=60274.9563 unit=m³
